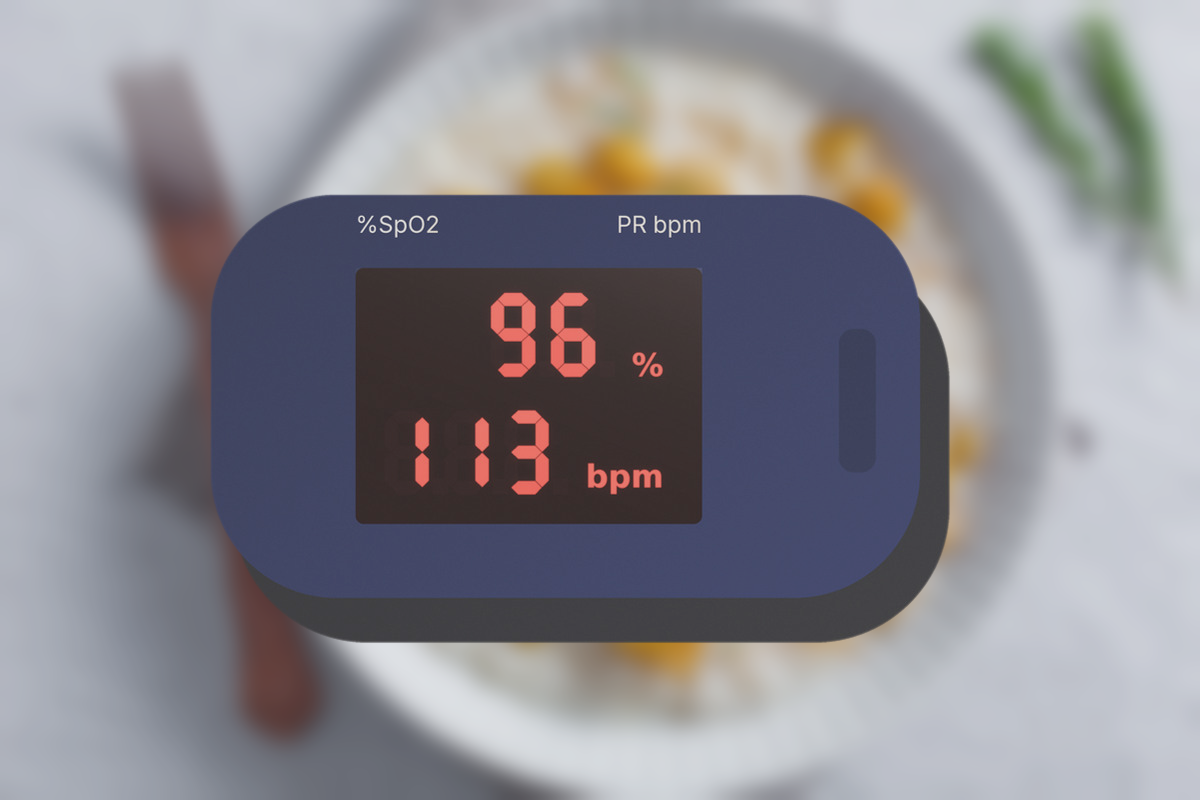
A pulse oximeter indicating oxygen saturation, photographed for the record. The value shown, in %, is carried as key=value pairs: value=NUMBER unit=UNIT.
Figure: value=96 unit=%
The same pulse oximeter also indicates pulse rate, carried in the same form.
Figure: value=113 unit=bpm
